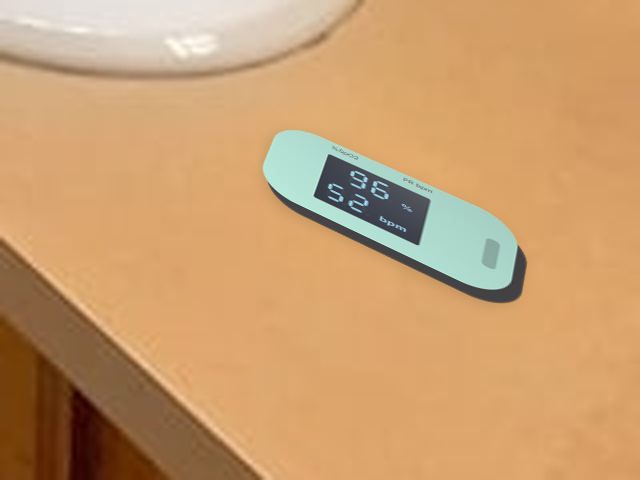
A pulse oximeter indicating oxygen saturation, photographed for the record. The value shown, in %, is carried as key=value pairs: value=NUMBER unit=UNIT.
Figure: value=96 unit=%
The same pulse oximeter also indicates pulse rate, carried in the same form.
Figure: value=52 unit=bpm
